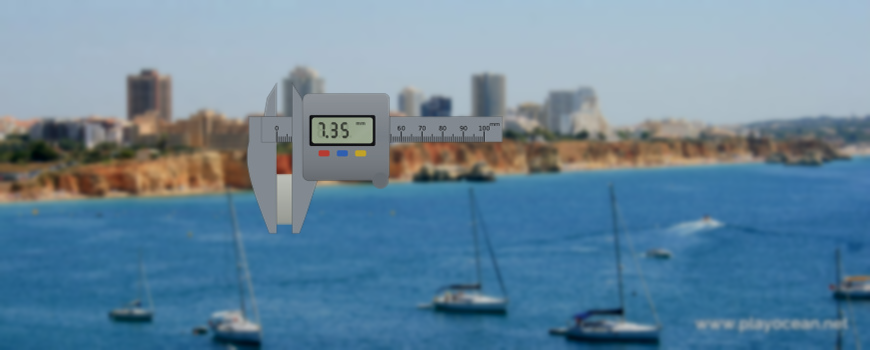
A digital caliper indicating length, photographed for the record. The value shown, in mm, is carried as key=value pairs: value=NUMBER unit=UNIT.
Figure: value=7.35 unit=mm
